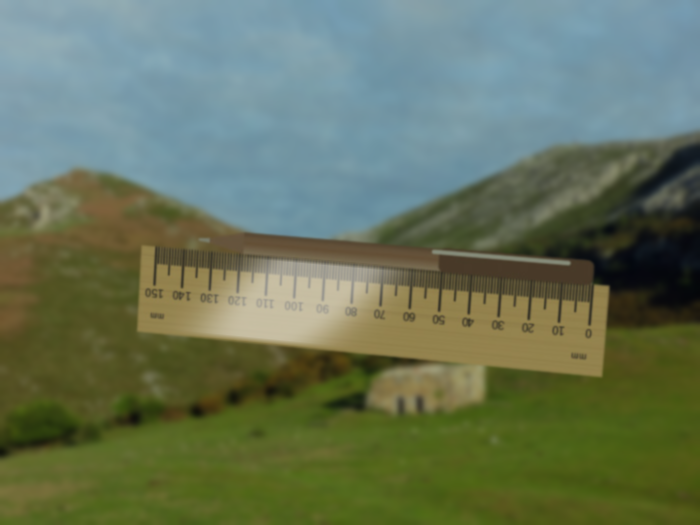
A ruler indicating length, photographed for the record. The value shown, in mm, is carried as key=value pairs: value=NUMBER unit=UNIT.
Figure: value=135 unit=mm
